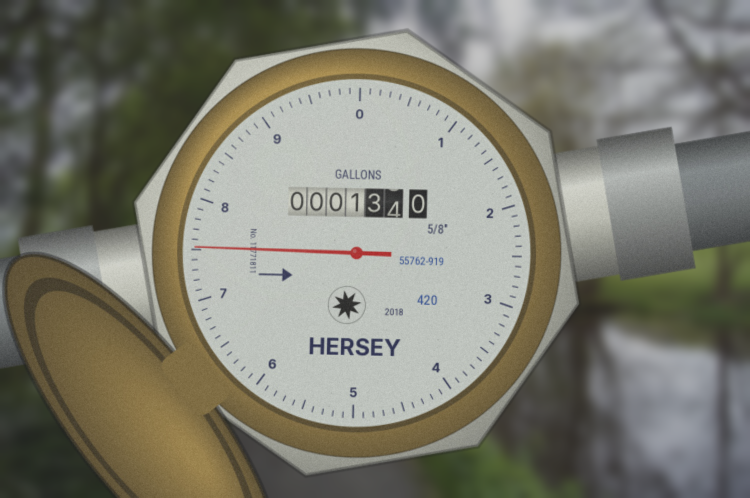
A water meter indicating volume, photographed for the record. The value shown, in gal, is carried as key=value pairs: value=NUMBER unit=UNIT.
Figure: value=1337.5 unit=gal
